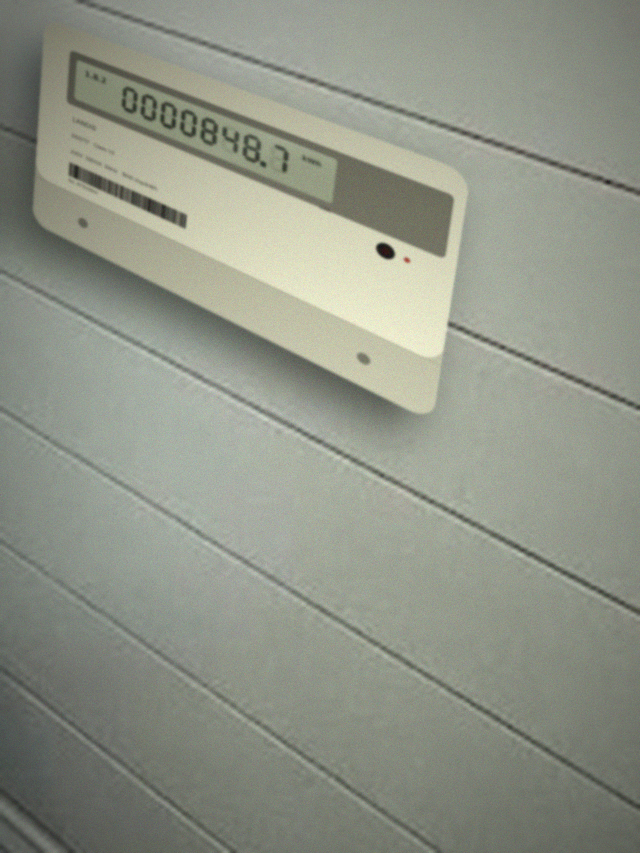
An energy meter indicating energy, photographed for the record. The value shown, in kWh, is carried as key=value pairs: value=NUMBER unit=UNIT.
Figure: value=848.7 unit=kWh
